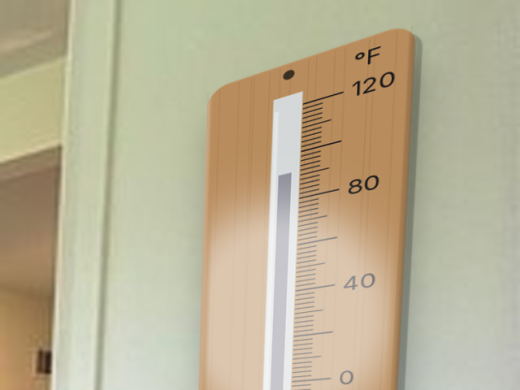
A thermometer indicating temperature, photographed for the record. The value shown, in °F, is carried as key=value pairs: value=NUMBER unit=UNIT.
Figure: value=92 unit=°F
